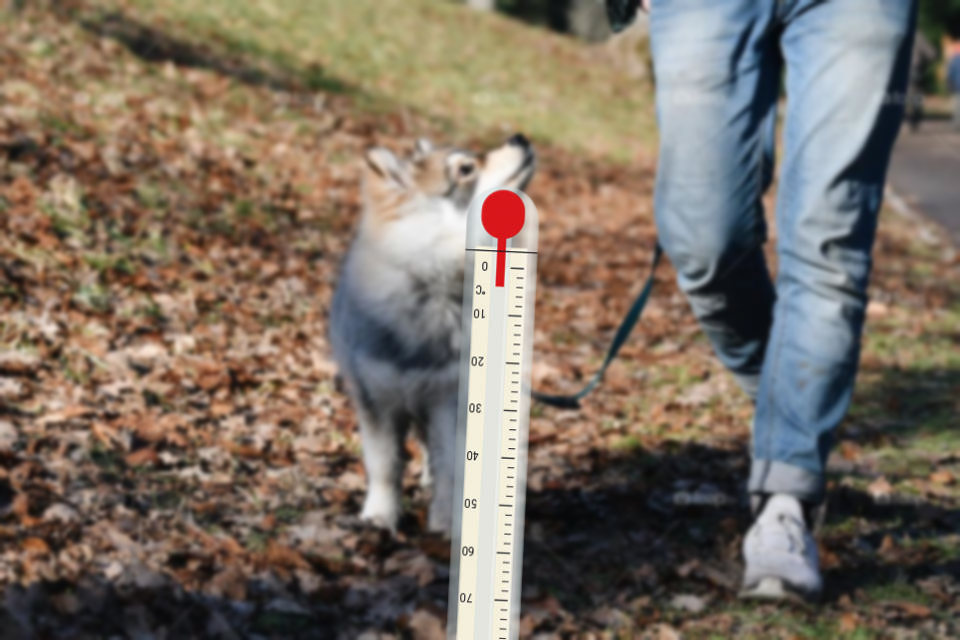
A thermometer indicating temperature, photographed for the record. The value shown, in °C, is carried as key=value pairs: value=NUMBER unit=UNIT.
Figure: value=4 unit=°C
